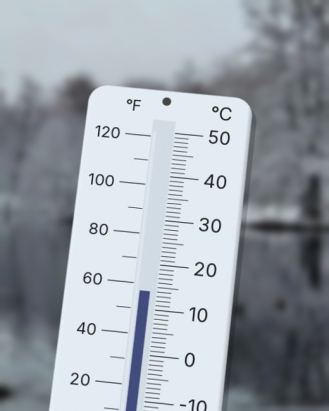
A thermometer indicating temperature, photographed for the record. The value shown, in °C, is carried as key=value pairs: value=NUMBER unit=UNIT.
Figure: value=14 unit=°C
